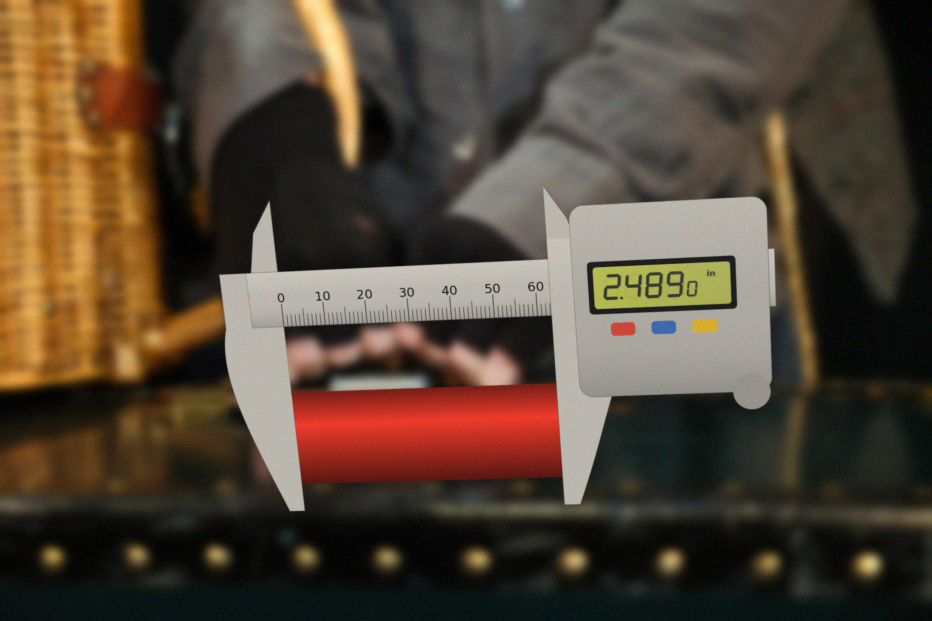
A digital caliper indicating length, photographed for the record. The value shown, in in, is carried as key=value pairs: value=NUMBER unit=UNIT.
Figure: value=2.4890 unit=in
